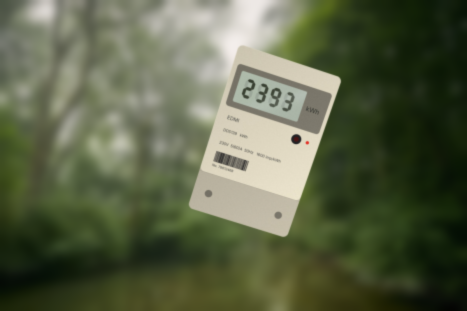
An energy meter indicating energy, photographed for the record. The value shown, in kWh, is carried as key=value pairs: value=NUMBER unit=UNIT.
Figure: value=2393 unit=kWh
